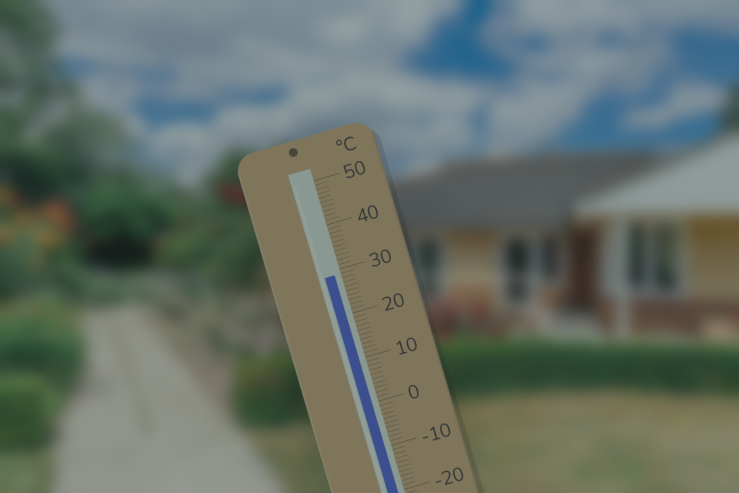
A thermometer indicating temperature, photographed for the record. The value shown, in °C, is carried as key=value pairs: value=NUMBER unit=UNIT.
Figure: value=29 unit=°C
